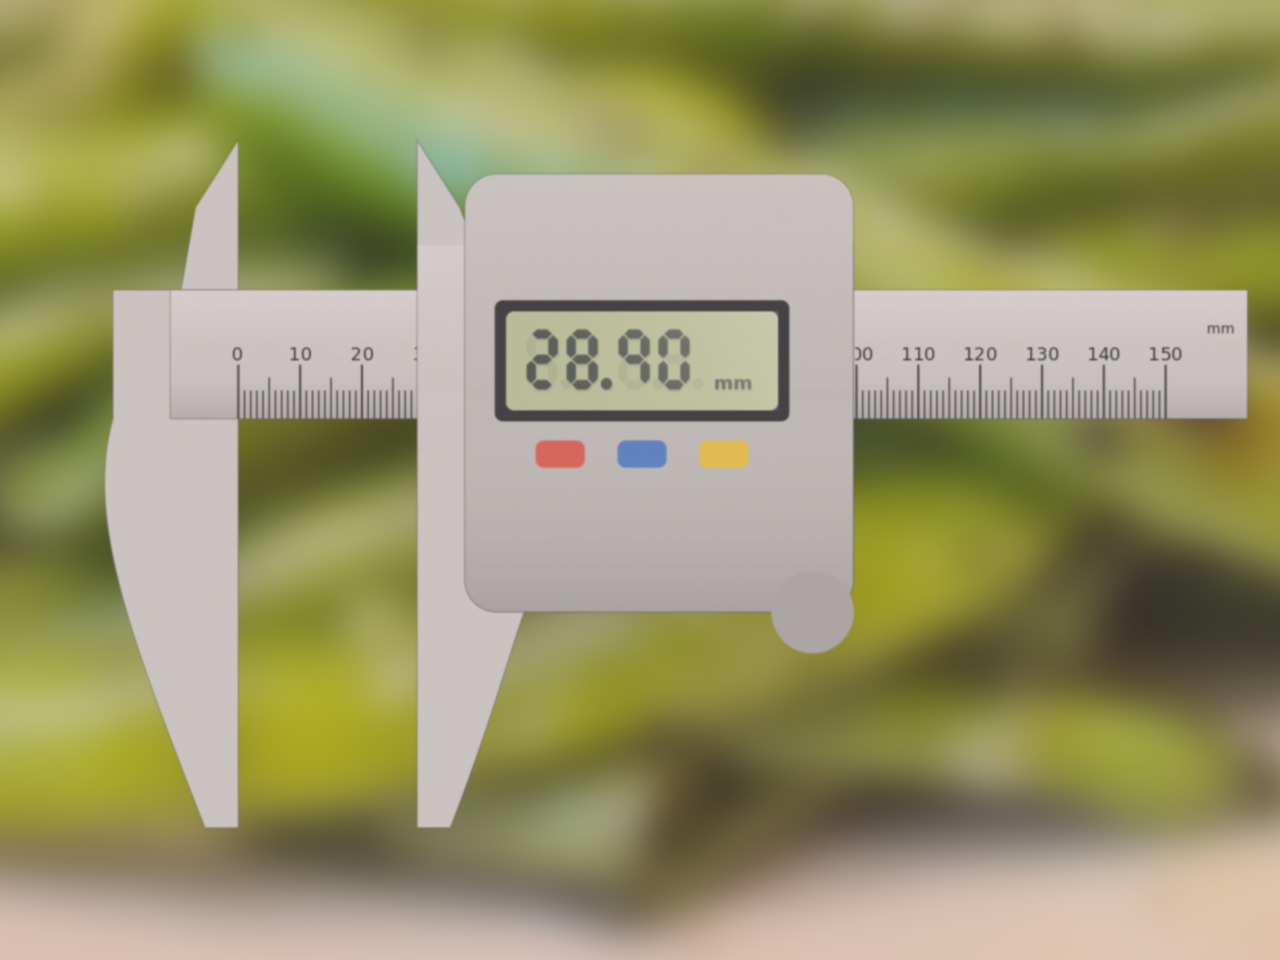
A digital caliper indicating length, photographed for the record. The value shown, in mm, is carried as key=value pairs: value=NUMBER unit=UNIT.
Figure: value=28.90 unit=mm
